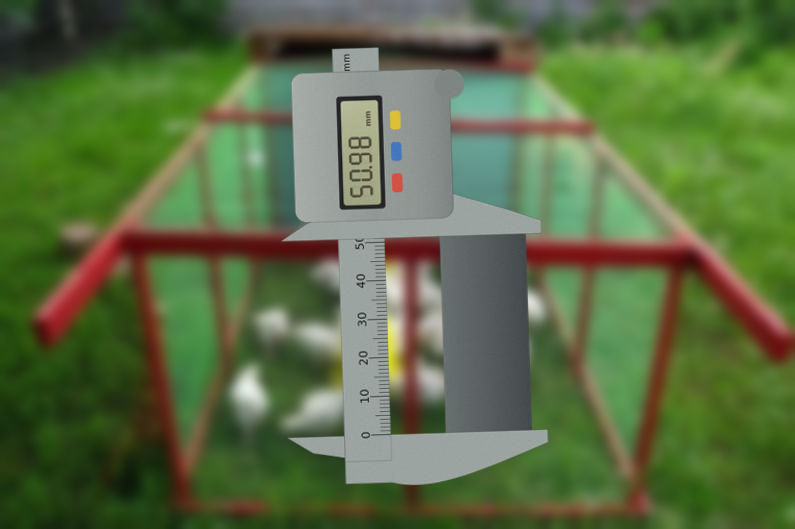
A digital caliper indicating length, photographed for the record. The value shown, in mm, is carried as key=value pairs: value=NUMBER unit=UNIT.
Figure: value=50.98 unit=mm
